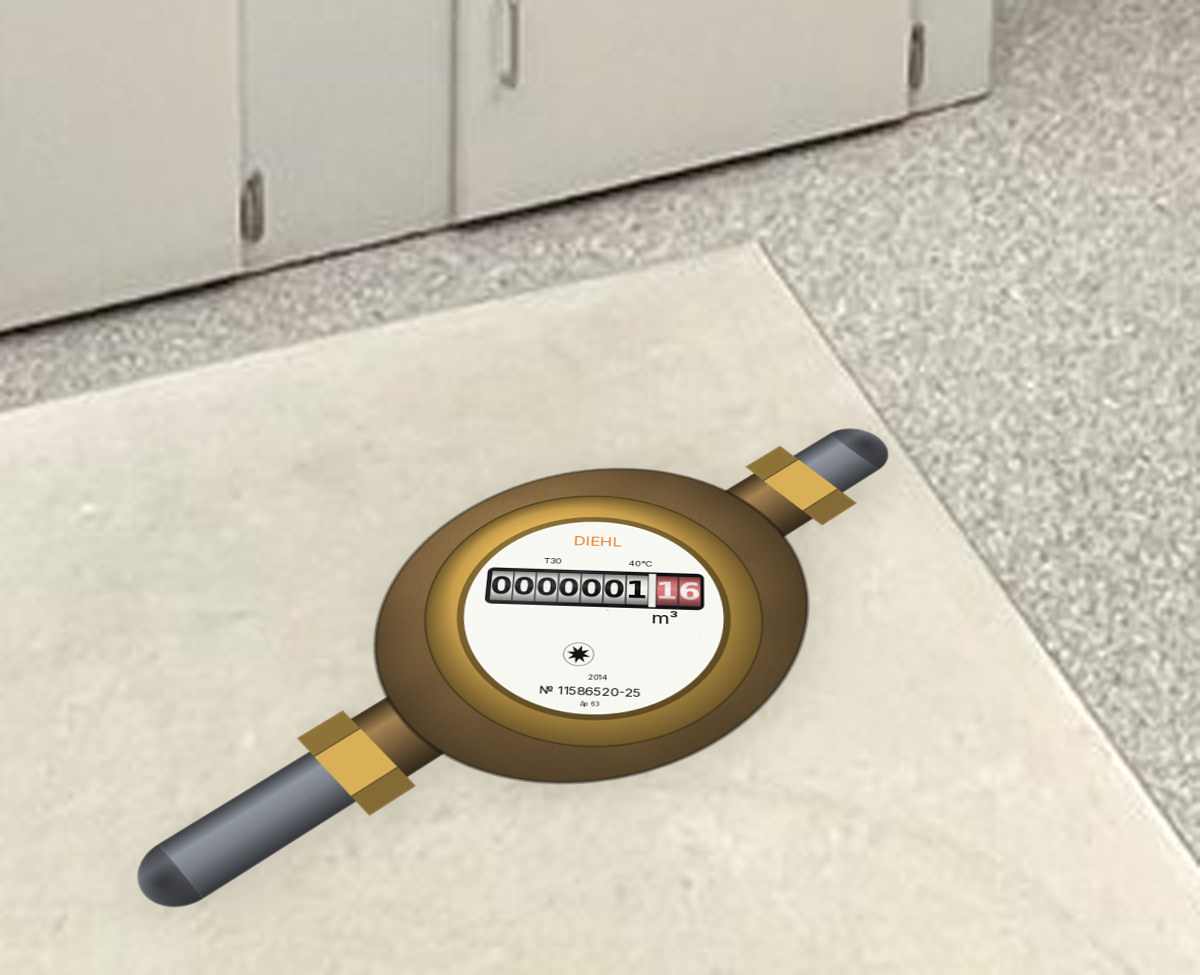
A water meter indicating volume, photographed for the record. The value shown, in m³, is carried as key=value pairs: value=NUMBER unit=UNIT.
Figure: value=1.16 unit=m³
